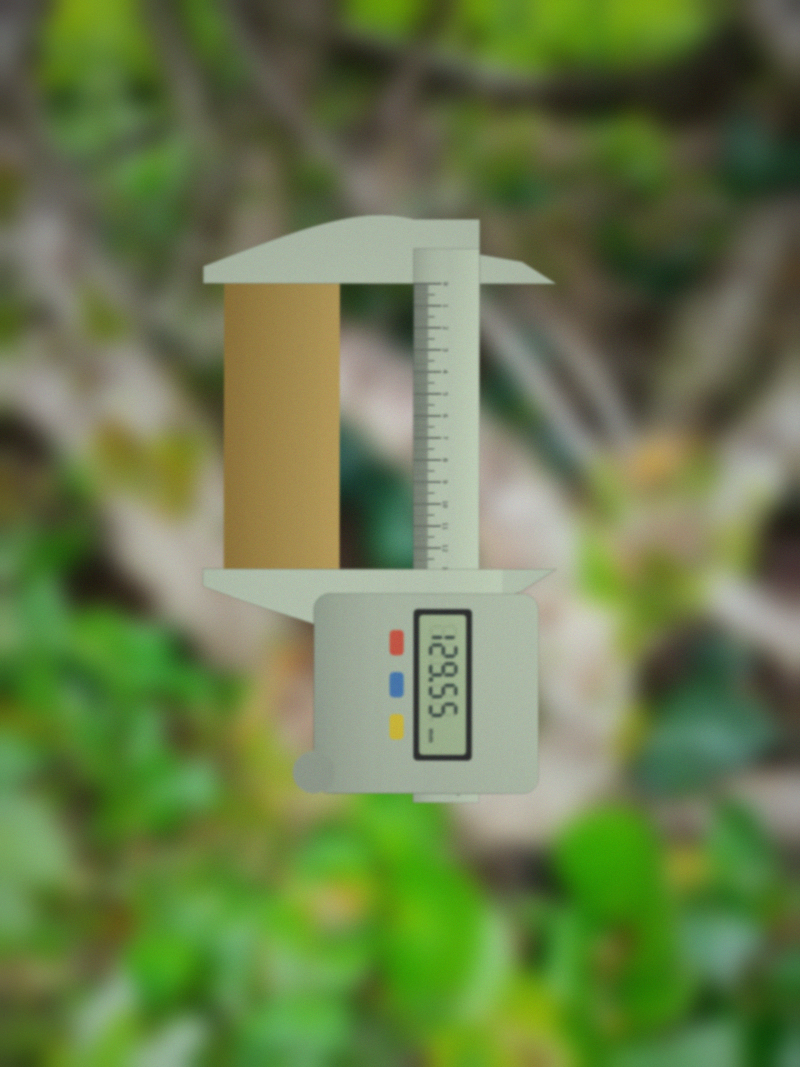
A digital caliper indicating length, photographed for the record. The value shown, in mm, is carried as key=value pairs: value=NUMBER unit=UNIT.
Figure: value=129.55 unit=mm
